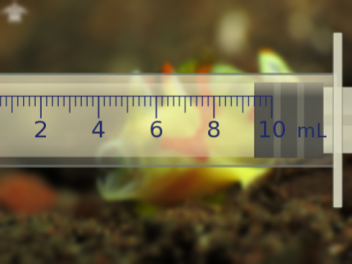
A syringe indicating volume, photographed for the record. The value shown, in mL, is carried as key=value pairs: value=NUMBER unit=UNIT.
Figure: value=9.4 unit=mL
